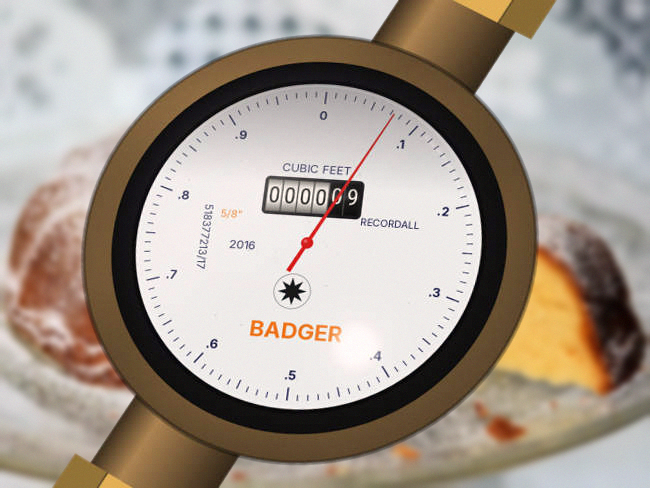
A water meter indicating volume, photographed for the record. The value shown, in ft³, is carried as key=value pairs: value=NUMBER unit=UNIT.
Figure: value=9.07 unit=ft³
